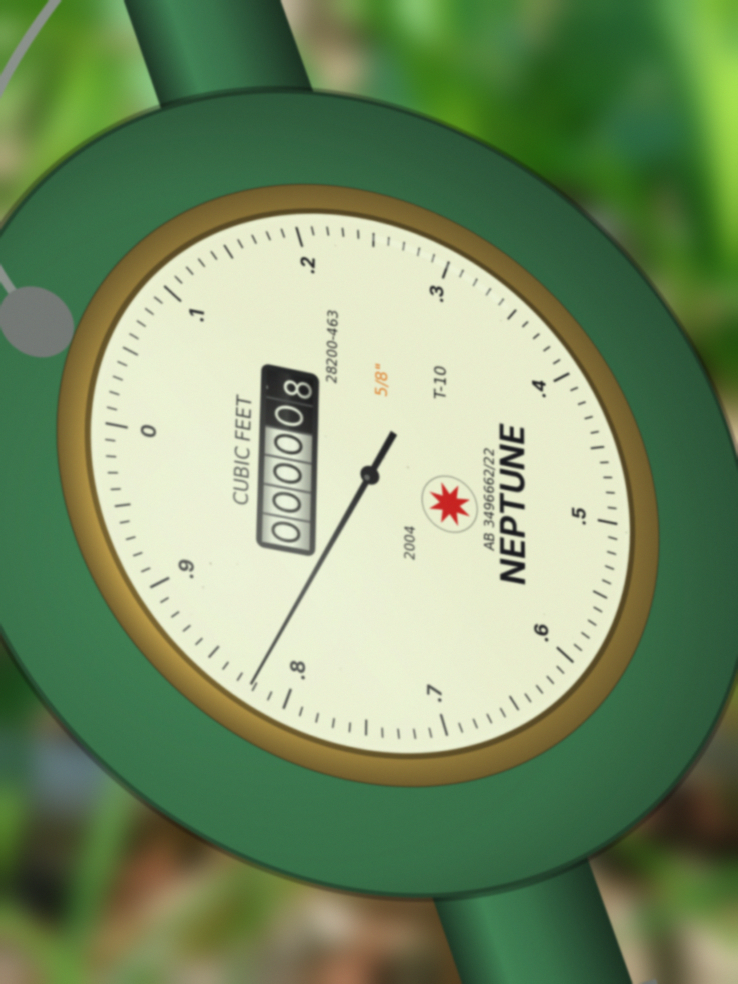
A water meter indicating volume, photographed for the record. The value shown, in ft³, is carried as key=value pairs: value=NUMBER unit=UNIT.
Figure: value=7.82 unit=ft³
